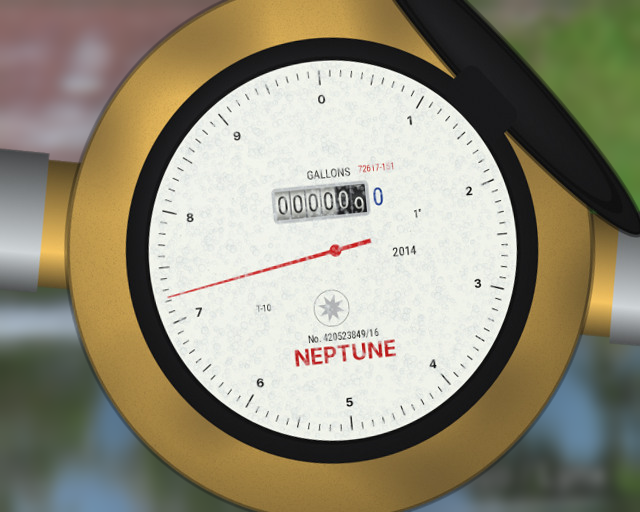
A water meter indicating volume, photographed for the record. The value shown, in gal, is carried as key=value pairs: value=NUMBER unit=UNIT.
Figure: value=87.2 unit=gal
